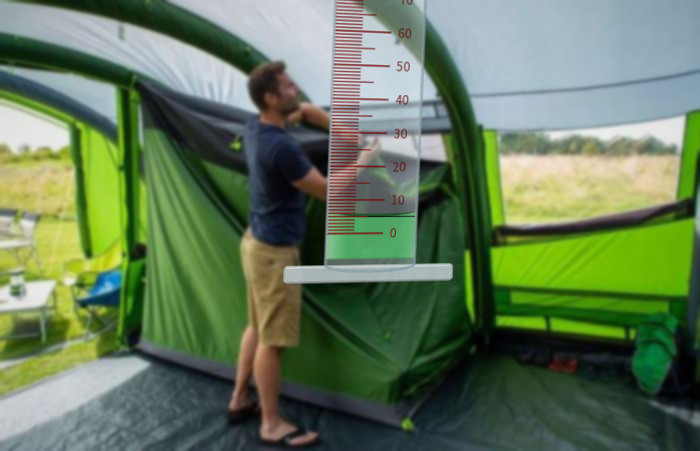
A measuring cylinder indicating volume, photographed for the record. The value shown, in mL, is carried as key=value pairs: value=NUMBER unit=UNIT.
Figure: value=5 unit=mL
